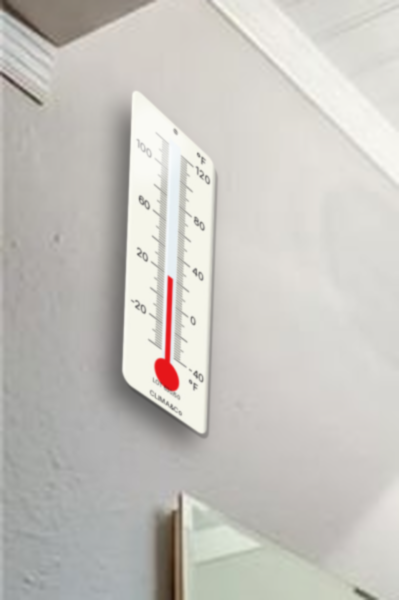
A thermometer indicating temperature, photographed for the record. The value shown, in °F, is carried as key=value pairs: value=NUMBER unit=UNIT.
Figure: value=20 unit=°F
